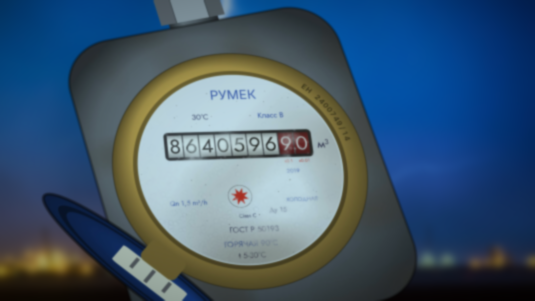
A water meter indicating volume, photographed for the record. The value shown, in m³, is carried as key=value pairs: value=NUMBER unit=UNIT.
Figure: value=8640596.90 unit=m³
